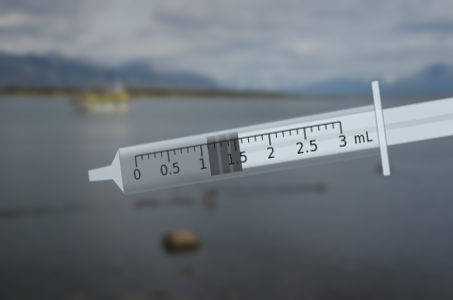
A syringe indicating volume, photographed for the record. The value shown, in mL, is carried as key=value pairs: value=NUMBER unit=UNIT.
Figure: value=1.1 unit=mL
